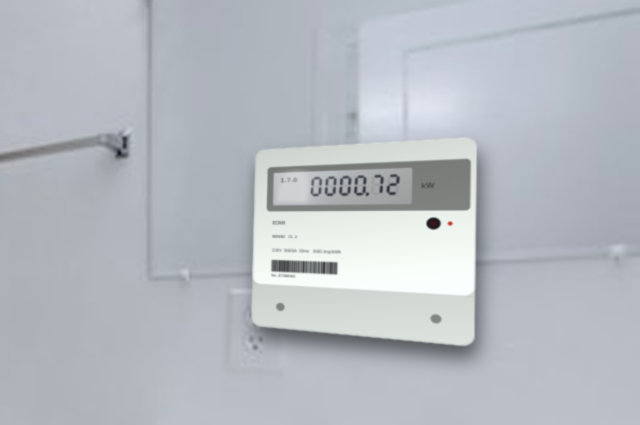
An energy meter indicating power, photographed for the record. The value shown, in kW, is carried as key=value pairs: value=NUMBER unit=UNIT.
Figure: value=0.72 unit=kW
